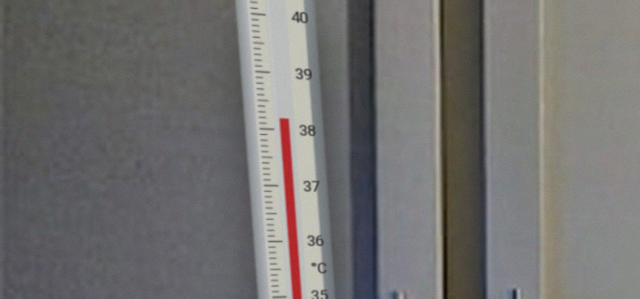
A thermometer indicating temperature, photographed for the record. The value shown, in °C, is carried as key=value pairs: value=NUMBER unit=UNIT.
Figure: value=38.2 unit=°C
